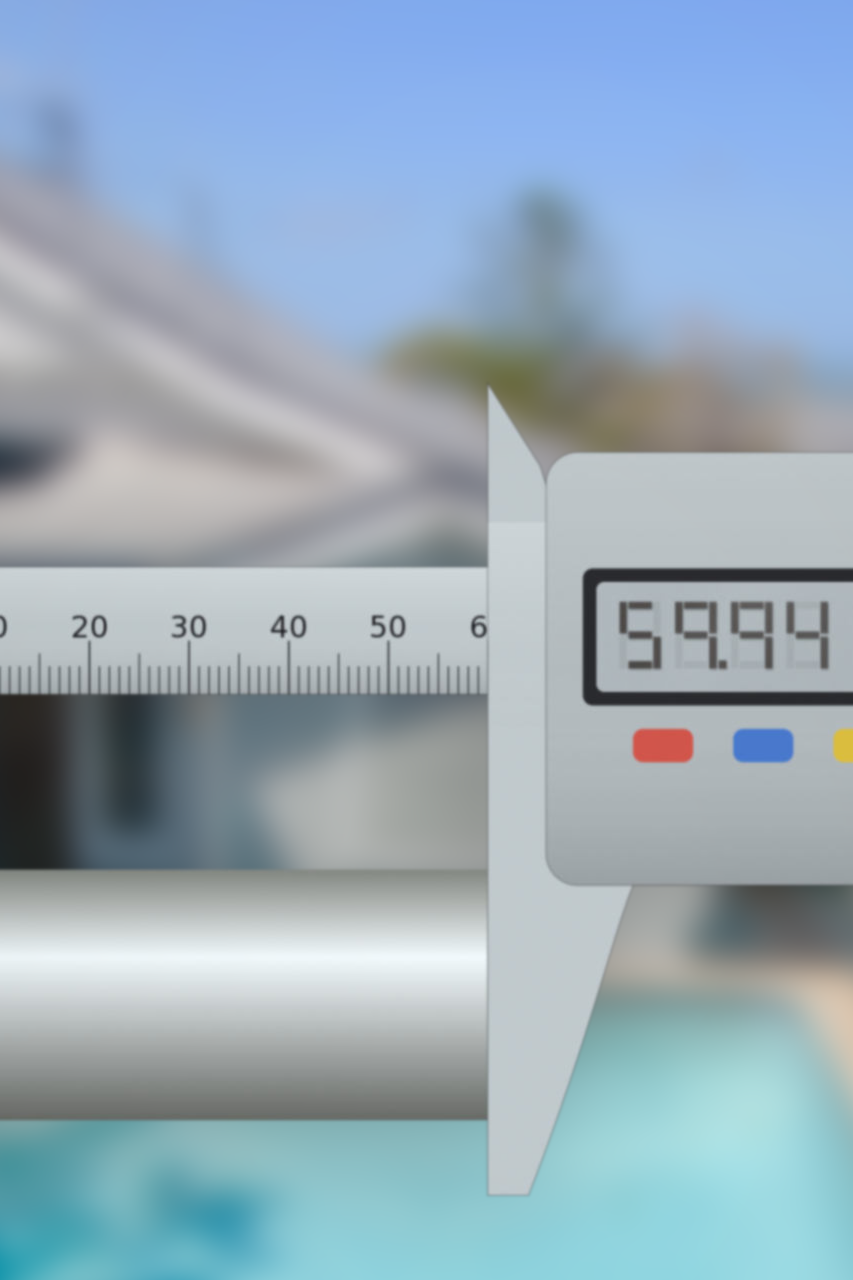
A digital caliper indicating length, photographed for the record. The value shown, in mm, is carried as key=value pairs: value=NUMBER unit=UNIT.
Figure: value=59.94 unit=mm
